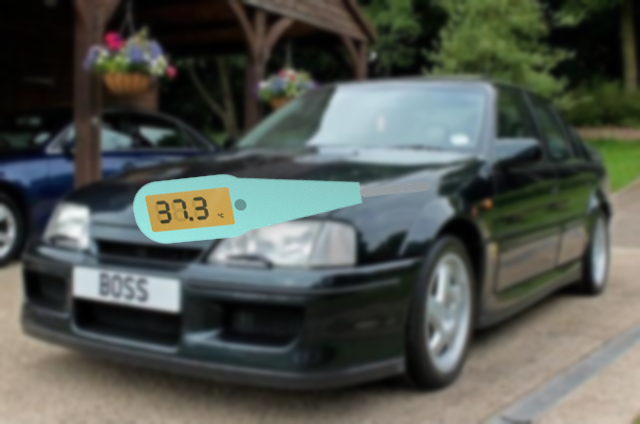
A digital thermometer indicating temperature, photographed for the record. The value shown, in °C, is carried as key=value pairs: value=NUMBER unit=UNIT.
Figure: value=37.3 unit=°C
